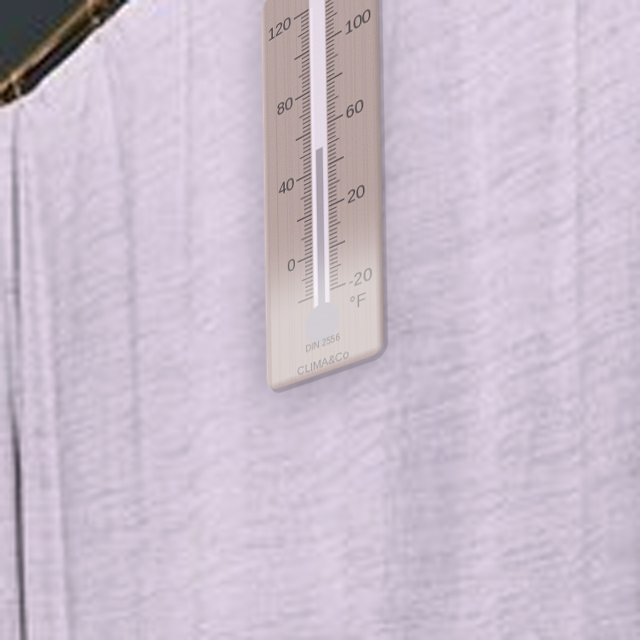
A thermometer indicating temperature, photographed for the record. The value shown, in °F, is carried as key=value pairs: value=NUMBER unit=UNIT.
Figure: value=50 unit=°F
